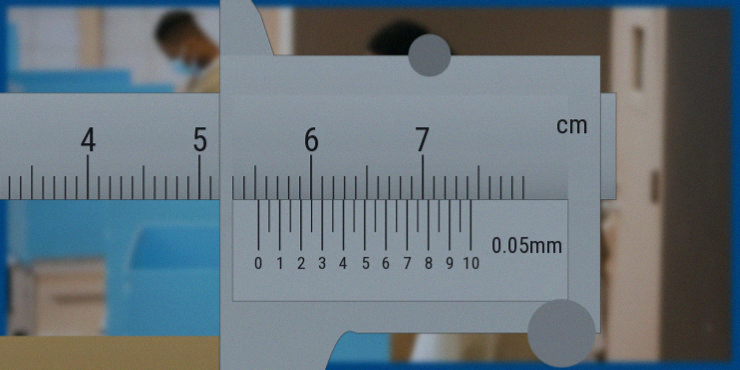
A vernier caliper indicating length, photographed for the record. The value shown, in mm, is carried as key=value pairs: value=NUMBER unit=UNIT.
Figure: value=55.3 unit=mm
